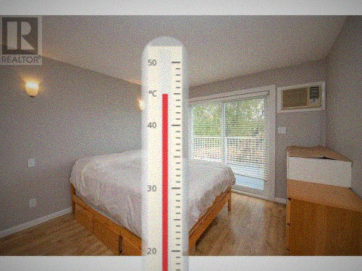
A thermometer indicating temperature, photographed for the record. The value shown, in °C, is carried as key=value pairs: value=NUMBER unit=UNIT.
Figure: value=45 unit=°C
